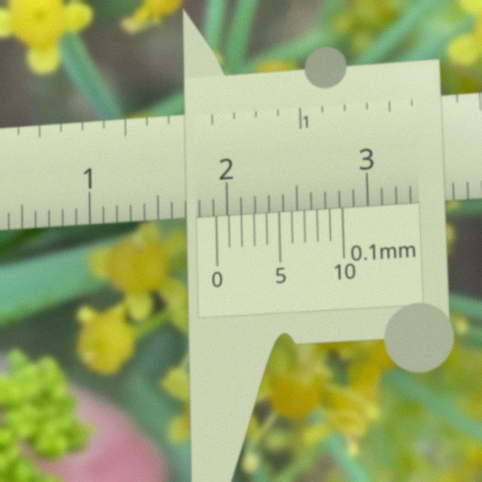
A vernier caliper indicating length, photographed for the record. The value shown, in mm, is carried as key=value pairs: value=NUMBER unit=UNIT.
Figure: value=19.2 unit=mm
